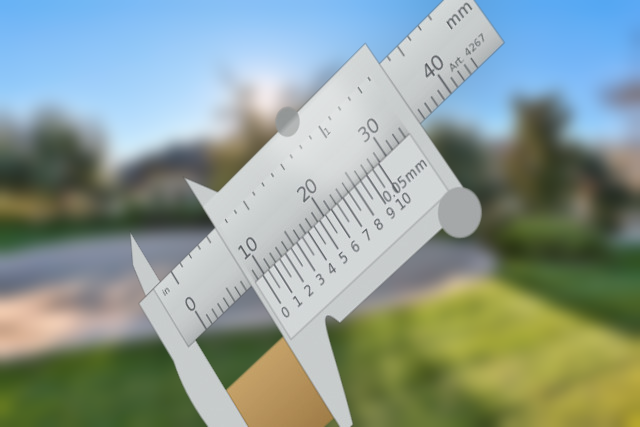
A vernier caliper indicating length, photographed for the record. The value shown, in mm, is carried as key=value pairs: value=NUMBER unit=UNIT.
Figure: value=9.8 unit=mm
